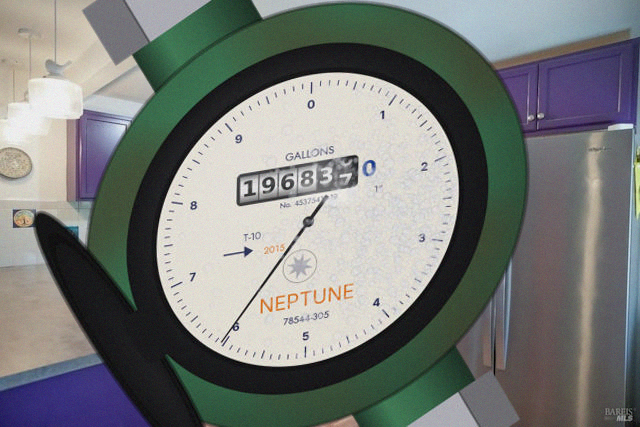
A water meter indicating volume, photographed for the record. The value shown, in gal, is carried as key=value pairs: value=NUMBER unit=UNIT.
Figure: value=1968366.0 unit=gal
